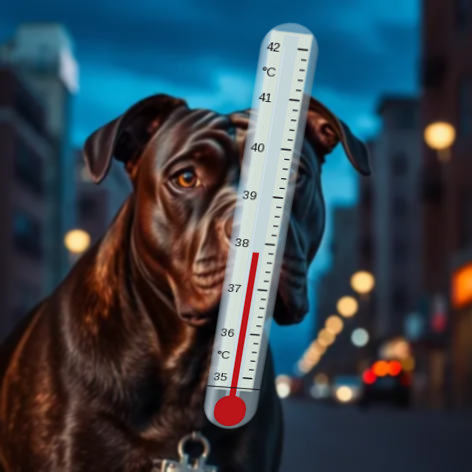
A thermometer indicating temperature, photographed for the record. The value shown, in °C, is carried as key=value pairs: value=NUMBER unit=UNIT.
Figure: value=37.8 unit=°C
